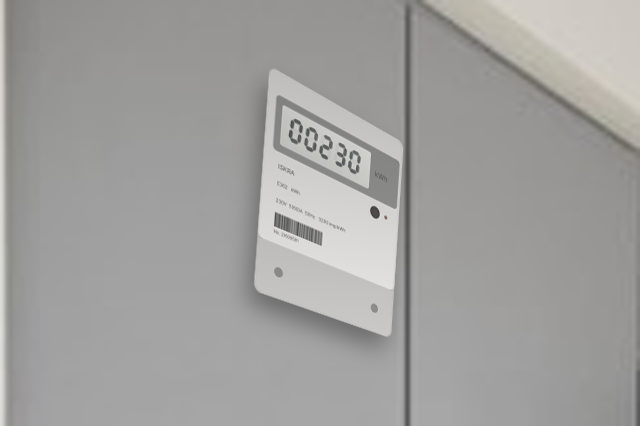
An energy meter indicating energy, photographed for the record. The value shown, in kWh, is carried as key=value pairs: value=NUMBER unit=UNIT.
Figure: value=230 unit=kWh
